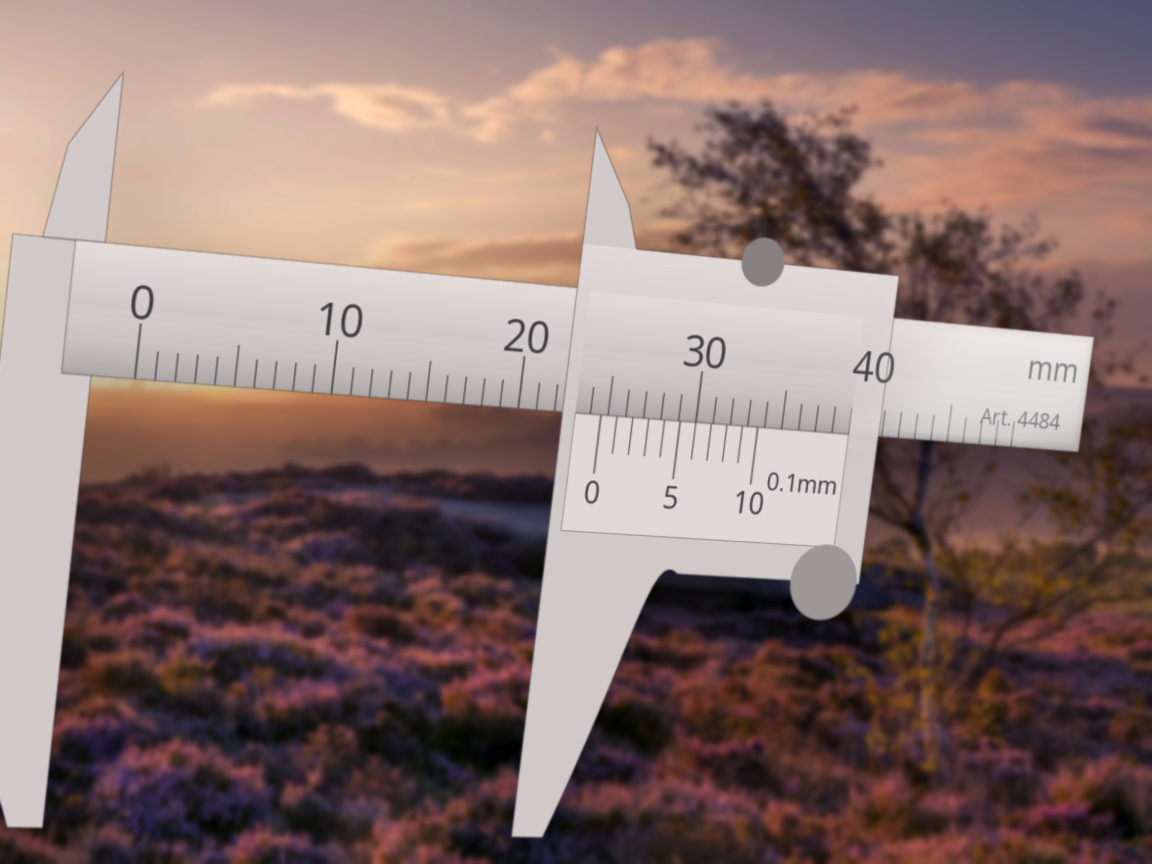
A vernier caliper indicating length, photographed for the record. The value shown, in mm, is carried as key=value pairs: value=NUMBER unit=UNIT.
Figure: value=24.6 unit=mm
